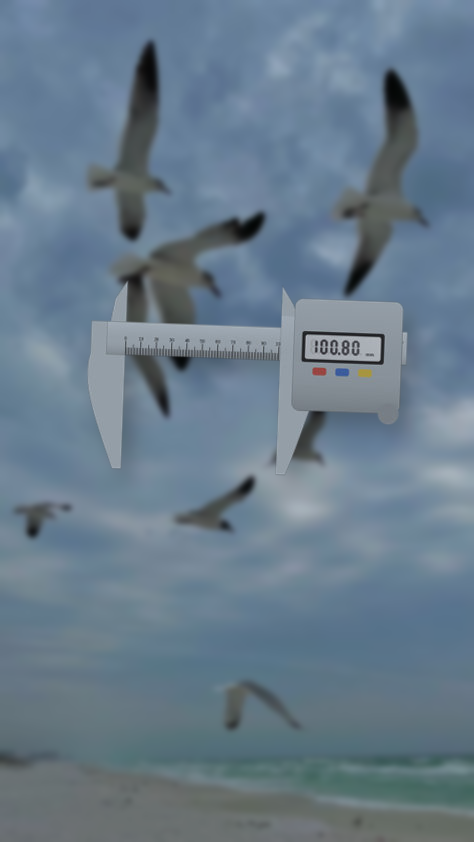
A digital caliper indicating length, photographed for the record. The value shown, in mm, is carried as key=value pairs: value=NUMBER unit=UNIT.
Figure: value=100.80 unit=mm
